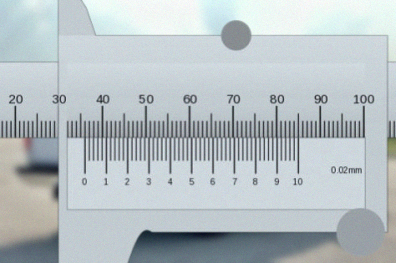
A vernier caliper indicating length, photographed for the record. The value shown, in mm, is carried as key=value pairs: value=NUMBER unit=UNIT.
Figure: value=36.0 unit=mm
